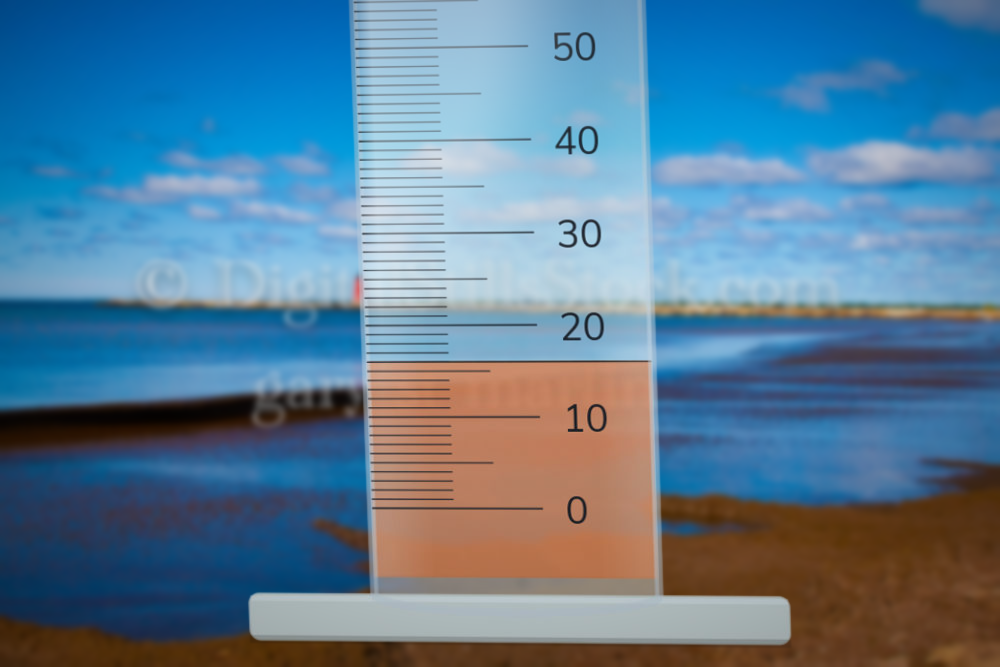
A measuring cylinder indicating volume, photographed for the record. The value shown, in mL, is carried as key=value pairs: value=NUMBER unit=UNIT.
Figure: value=16 unit=mL
